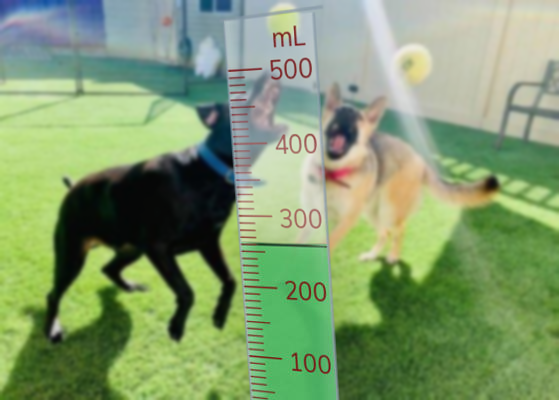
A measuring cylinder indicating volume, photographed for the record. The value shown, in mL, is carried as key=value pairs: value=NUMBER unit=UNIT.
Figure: value=260 unit=mL
